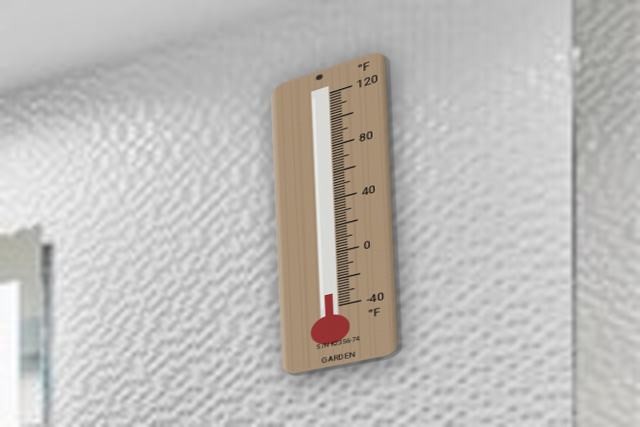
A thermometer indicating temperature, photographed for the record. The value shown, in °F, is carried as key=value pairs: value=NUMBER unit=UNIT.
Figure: value=-30 unit=°F
